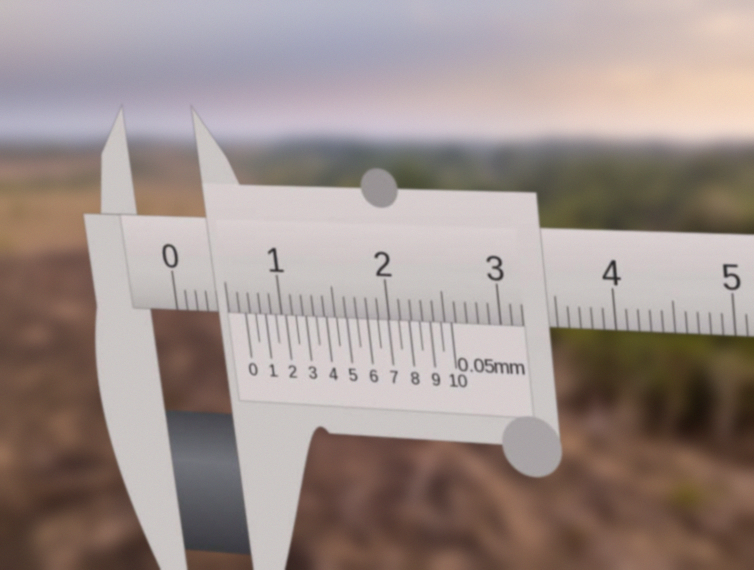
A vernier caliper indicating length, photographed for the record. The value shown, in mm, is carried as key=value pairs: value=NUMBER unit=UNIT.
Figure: value=6.6 unit=mm
